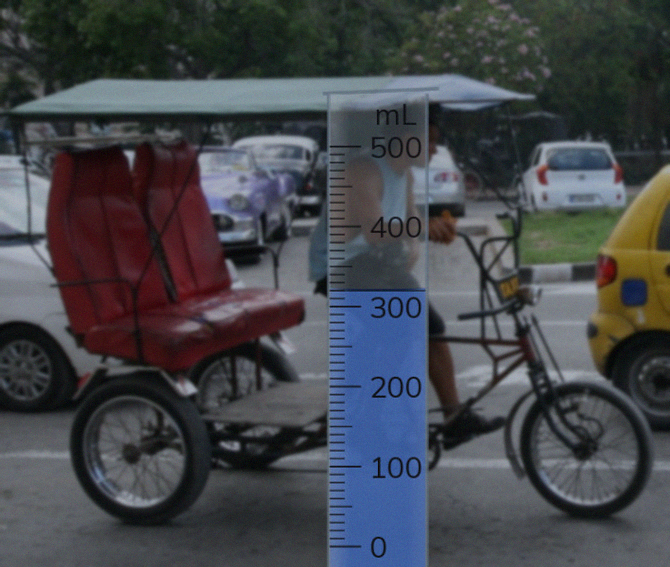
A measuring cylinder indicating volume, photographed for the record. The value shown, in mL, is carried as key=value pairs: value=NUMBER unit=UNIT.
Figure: value=320 unit=mL
